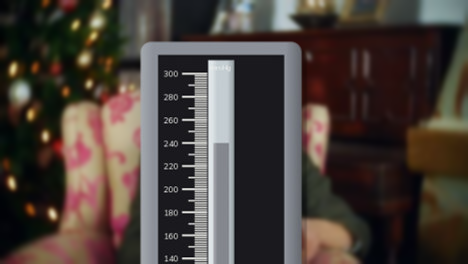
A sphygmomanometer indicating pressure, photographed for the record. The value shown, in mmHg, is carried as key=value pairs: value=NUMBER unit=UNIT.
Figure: value=240 unit=mmHg
